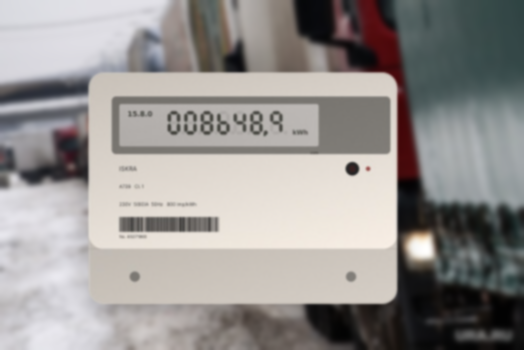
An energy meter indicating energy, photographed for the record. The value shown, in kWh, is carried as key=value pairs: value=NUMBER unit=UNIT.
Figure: value=8648.9 unit=kWh
